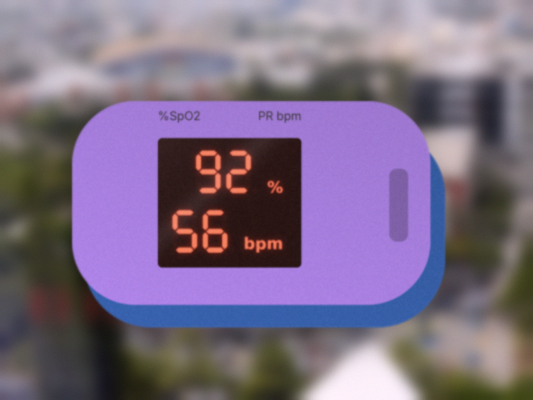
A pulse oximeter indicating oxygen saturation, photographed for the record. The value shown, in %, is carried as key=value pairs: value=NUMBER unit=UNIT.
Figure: value=92 unit=%
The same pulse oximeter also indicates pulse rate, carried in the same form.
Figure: value=56 unit=bpm
